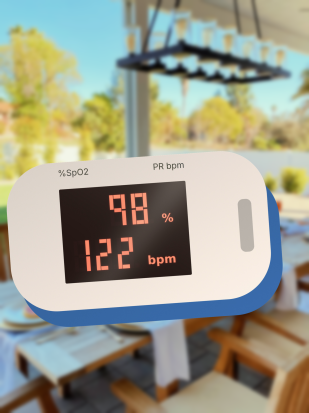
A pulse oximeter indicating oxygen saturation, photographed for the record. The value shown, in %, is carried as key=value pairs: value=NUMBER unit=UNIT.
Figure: value=98 unit=%
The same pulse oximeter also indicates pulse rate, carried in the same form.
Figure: value=122 unit=bpm
